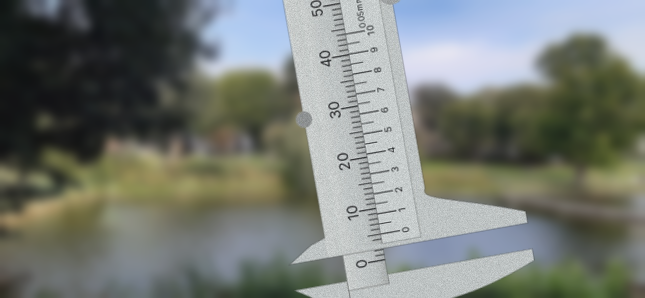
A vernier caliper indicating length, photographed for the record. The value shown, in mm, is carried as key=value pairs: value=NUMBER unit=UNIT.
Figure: value=5.0 unit=mm
